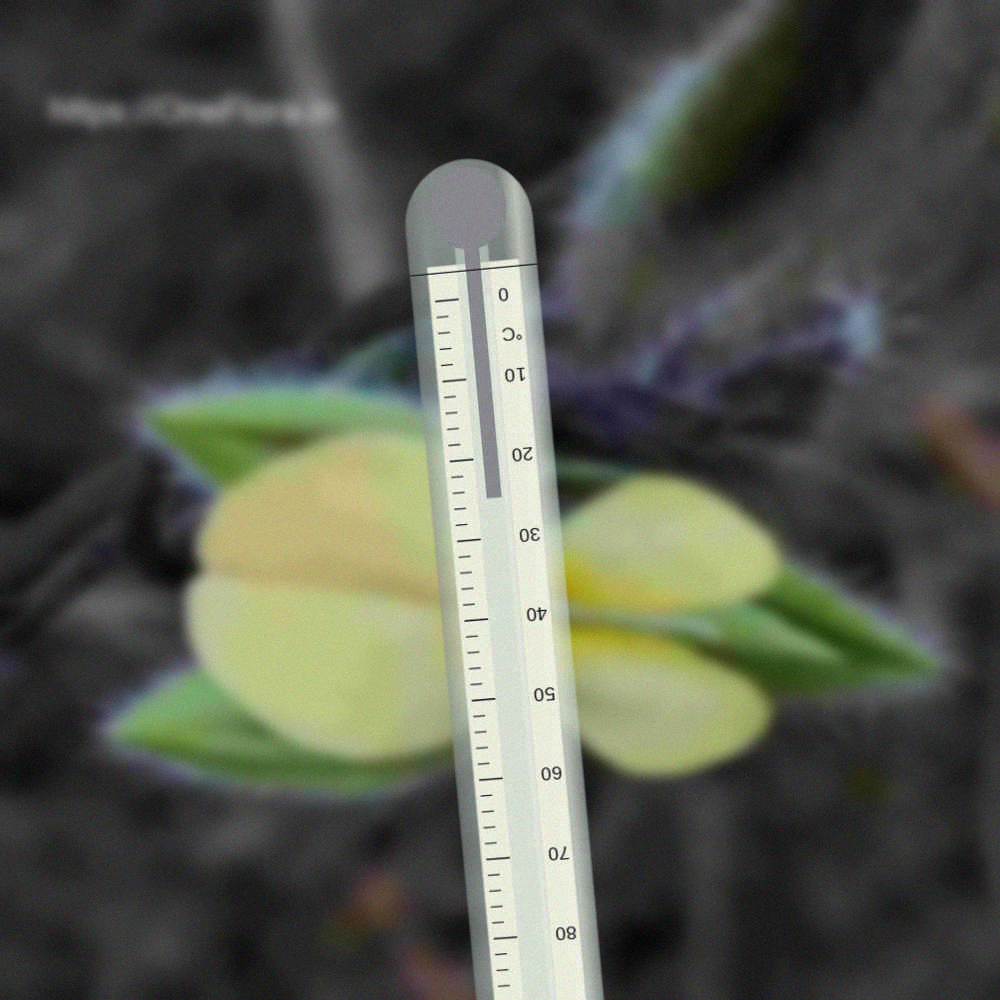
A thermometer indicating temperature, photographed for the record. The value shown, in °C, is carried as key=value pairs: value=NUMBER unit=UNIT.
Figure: value=25 unit=°C
